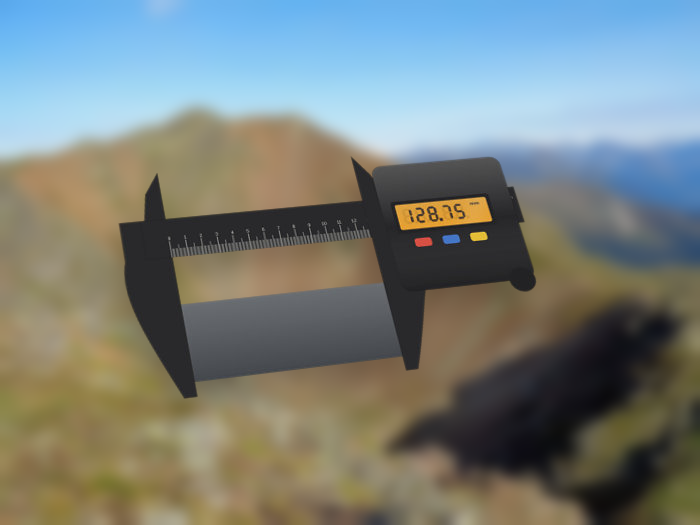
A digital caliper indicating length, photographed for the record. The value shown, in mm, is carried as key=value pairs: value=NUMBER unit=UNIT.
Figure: value=128.75 unit=mm
